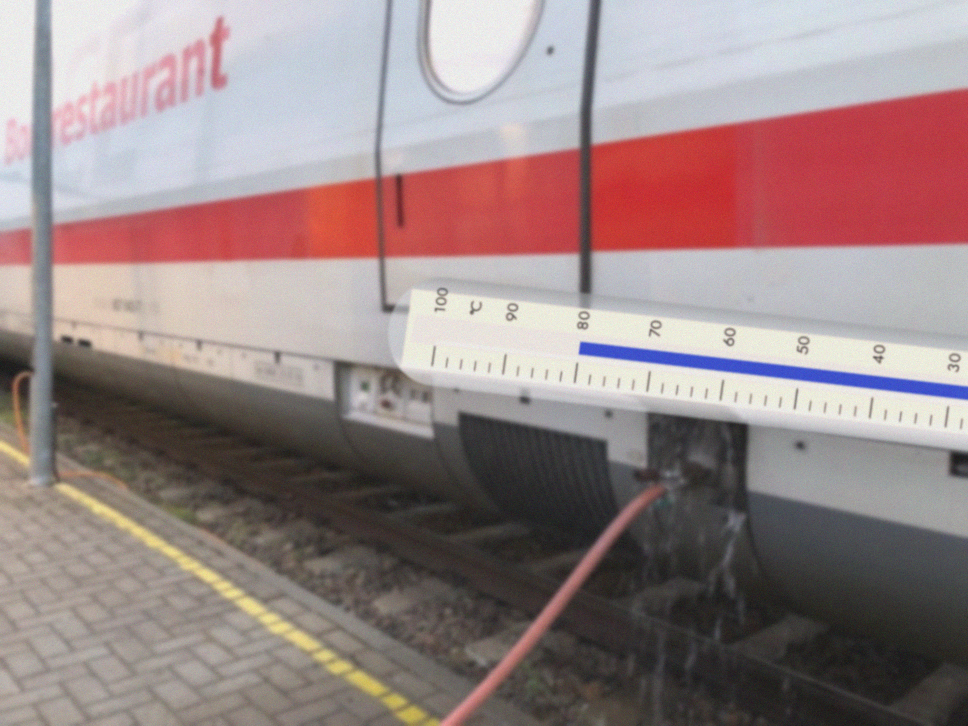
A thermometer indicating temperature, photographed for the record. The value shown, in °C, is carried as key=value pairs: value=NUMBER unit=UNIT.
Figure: value=80 unit=°C
